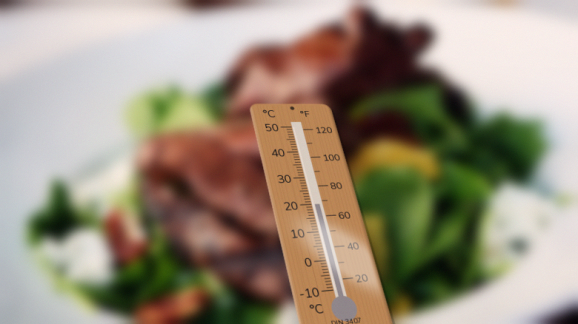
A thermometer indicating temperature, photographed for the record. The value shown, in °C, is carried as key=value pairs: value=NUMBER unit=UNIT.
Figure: value=20 unit=°C
